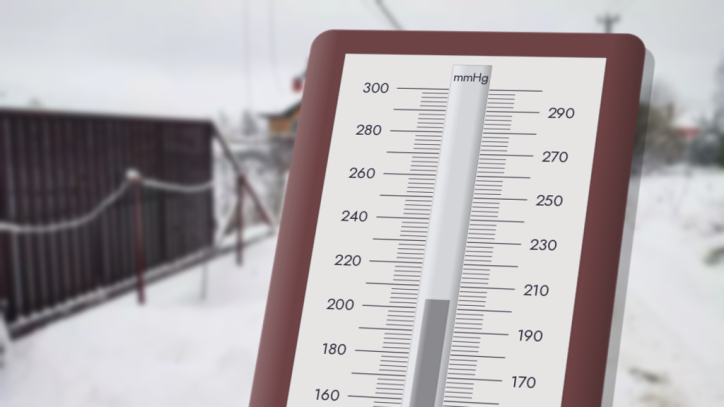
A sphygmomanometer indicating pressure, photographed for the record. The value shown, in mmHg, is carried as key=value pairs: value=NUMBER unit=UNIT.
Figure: value=204 unit=mmHg
